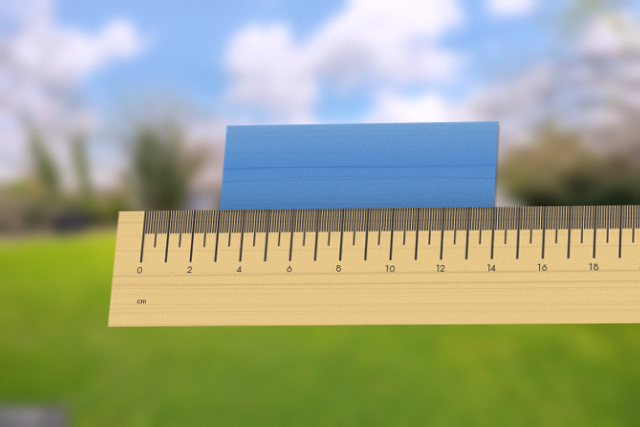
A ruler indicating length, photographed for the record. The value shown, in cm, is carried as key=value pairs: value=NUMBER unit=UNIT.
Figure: value=11 unit=cm
